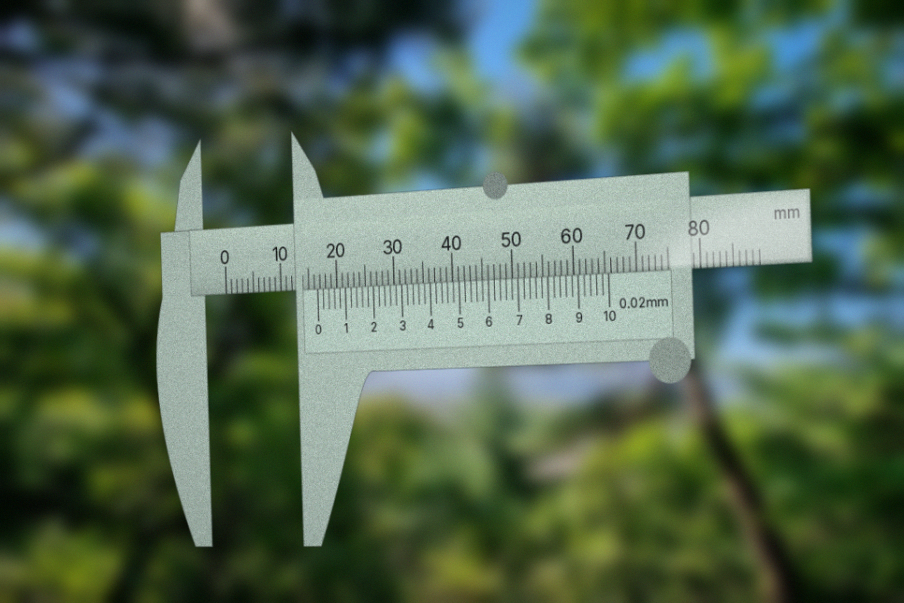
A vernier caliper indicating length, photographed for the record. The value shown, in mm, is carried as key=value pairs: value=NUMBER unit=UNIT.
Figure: value=16.6 unit=mm
